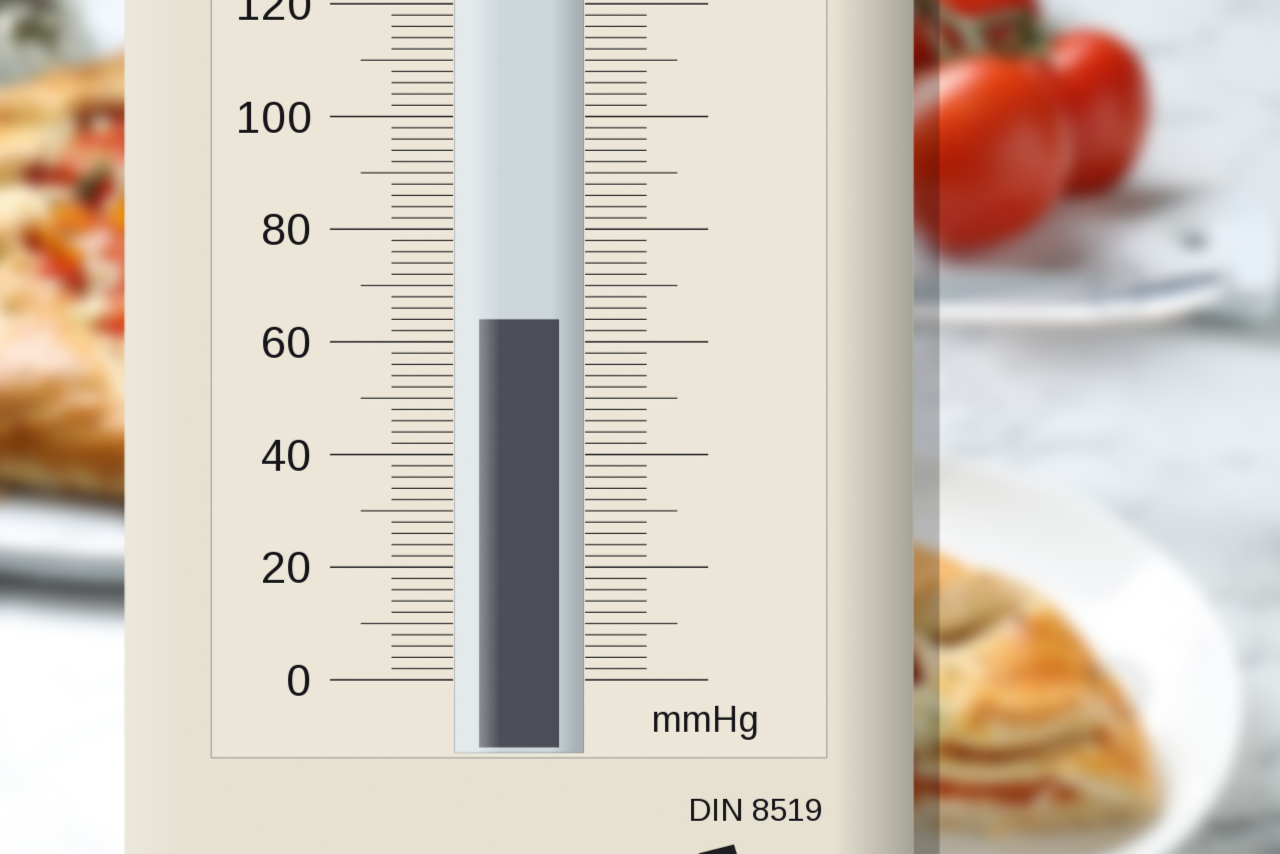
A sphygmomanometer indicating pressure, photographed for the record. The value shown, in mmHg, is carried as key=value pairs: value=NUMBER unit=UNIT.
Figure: value=64 unit=mmHg
